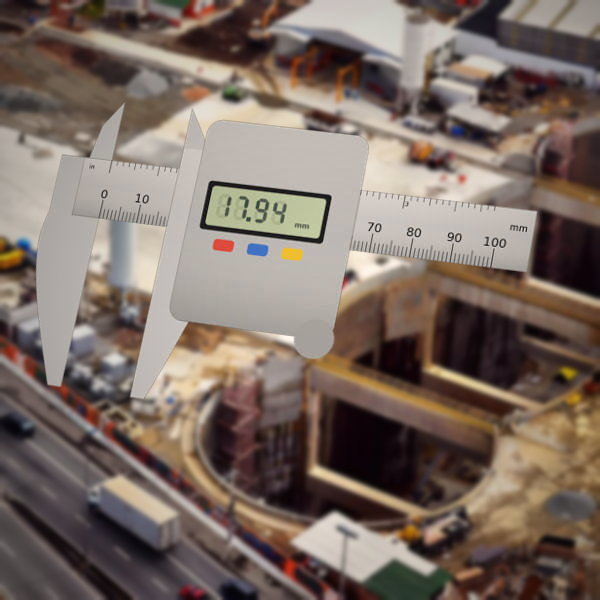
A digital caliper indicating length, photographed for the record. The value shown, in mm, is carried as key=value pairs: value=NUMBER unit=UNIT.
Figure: value=17.94 unit=mm
